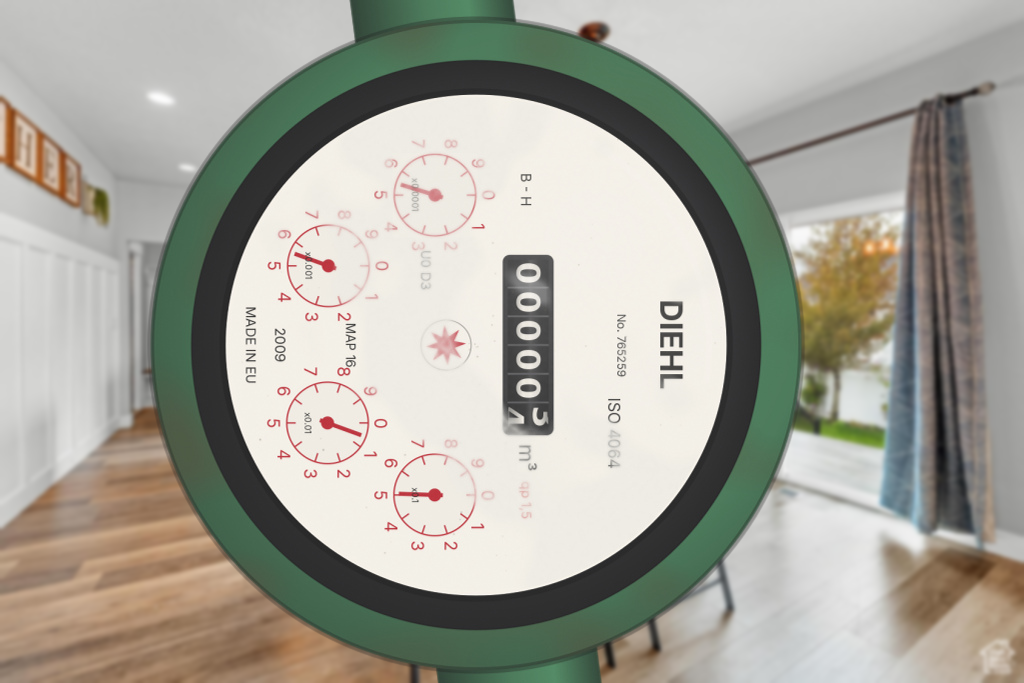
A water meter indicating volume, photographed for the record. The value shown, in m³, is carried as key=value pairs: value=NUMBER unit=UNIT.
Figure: value=3.5055 unit=m³
